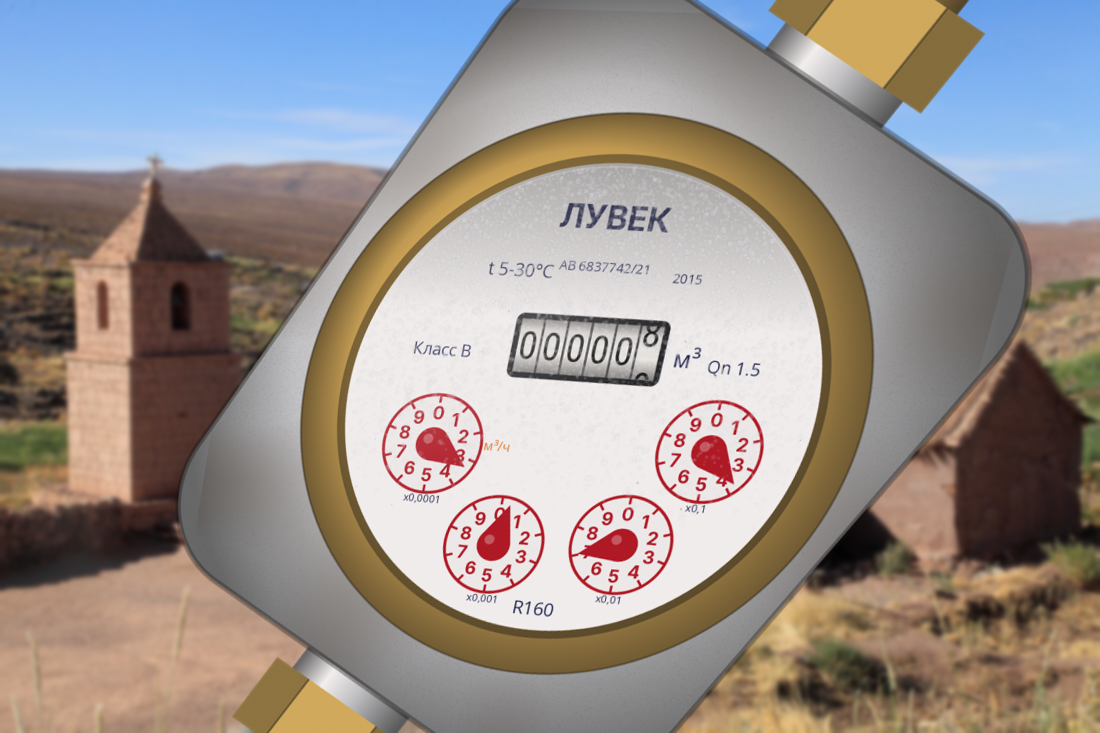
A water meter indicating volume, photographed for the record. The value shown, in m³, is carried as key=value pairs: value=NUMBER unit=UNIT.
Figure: value=8.3703 unit=m³
